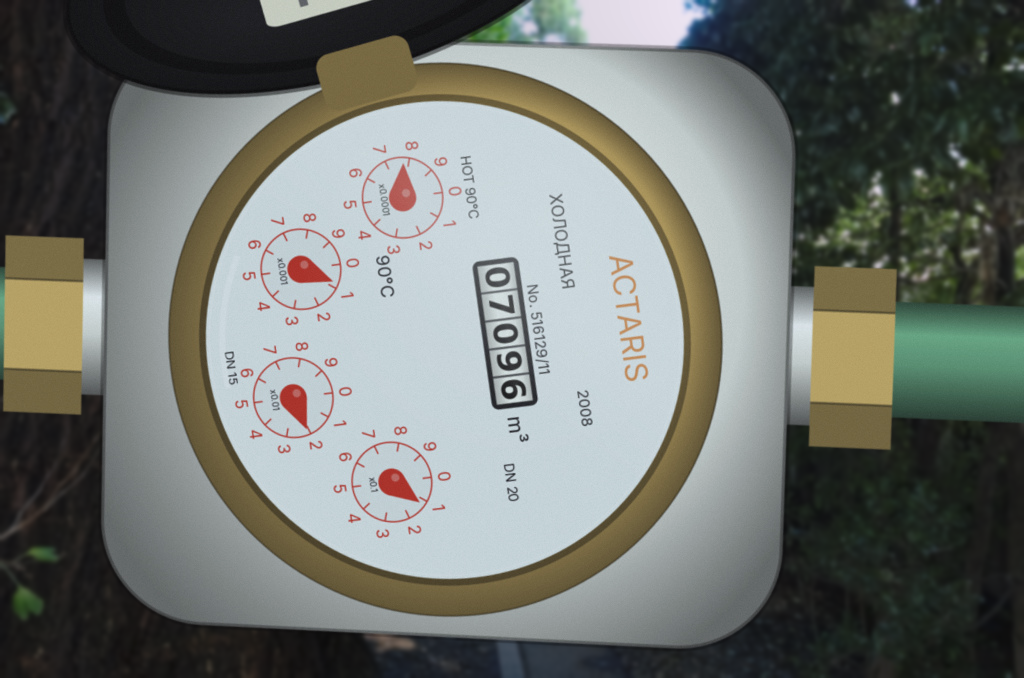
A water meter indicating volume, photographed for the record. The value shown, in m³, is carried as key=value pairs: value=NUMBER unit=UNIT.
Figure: value=7096.1207 unit=m³
